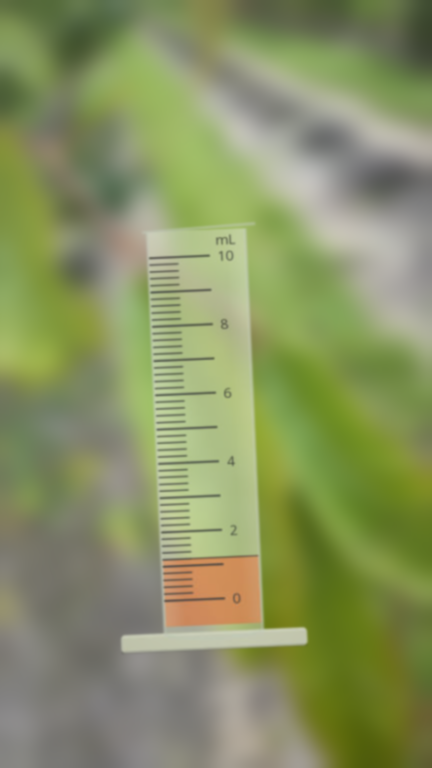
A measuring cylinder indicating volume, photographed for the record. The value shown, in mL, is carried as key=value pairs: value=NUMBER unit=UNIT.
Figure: value=1.2 unit=mL
